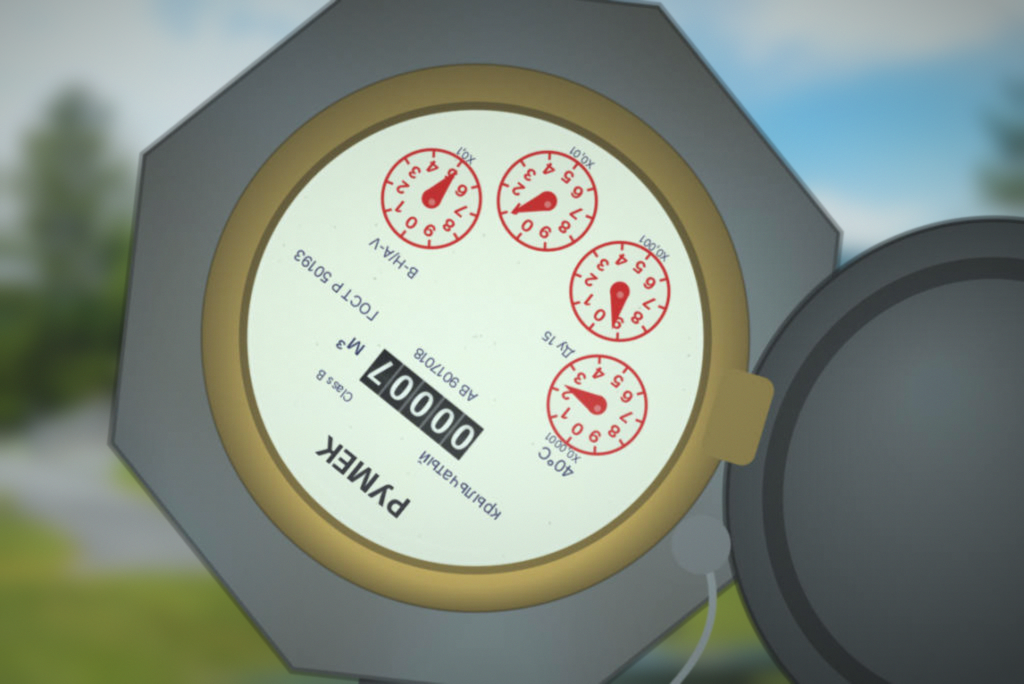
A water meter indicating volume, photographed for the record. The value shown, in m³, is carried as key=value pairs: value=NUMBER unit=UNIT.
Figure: value=7.5092 unit=m³
